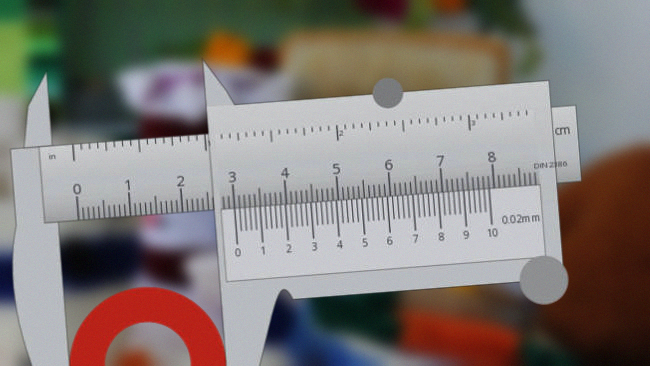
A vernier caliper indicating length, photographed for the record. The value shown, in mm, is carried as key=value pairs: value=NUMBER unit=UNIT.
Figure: value=30.0 unit=mm
